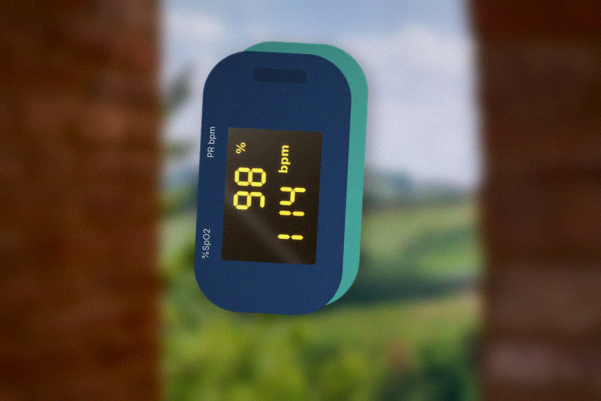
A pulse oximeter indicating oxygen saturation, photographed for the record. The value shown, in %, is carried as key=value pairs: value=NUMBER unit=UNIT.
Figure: value=98 unit=%
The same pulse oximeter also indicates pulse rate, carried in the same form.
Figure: value=114 unit=bpm
